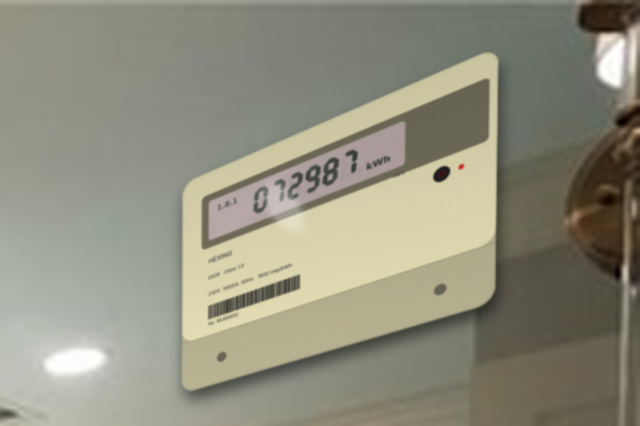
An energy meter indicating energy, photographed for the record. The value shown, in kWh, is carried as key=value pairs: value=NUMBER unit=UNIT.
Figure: value=72987 unit=kWh
